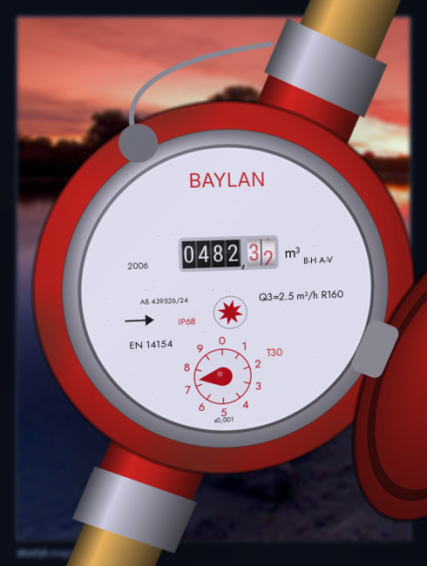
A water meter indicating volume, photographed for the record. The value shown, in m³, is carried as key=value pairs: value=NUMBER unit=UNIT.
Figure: value=482.317 unit=m³
